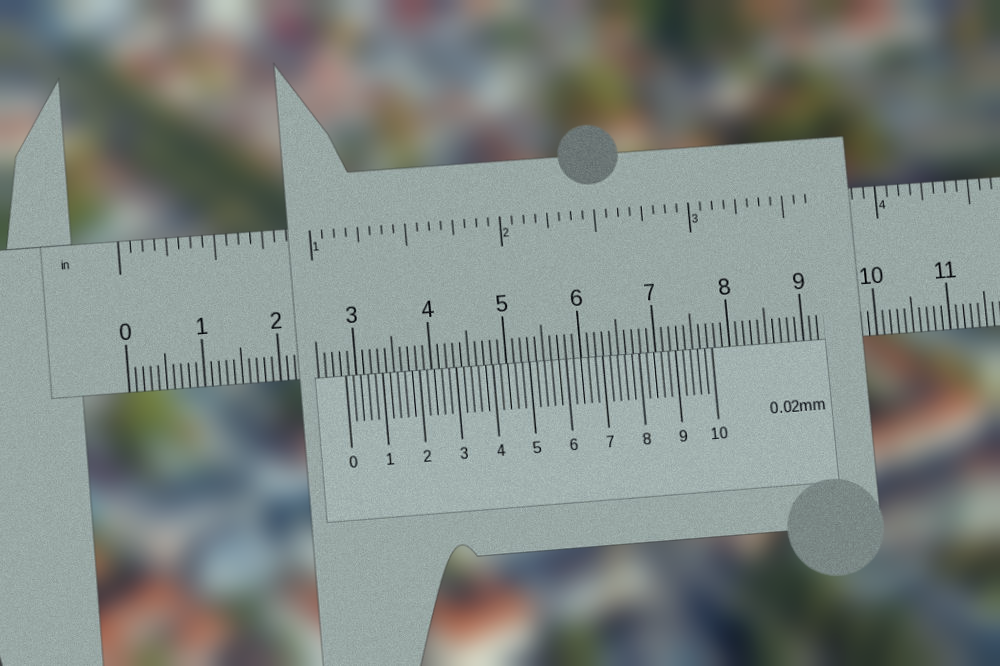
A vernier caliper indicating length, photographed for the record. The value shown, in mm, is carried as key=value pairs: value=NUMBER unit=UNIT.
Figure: value=28.6 unit=mm
